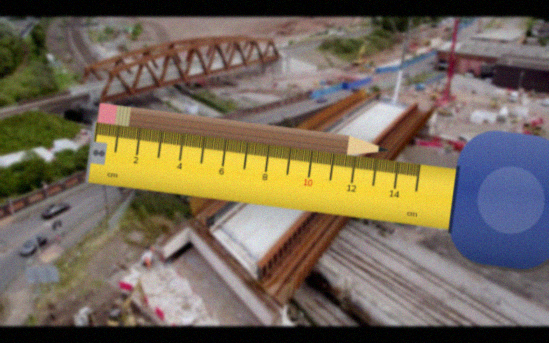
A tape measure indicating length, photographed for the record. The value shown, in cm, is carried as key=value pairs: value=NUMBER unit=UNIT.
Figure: value=13.5 unit=cm
